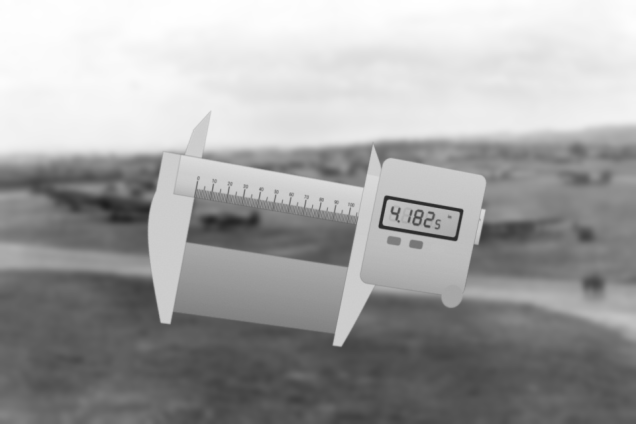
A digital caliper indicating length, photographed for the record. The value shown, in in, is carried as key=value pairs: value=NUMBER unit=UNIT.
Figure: value=4.1825 unit=in
